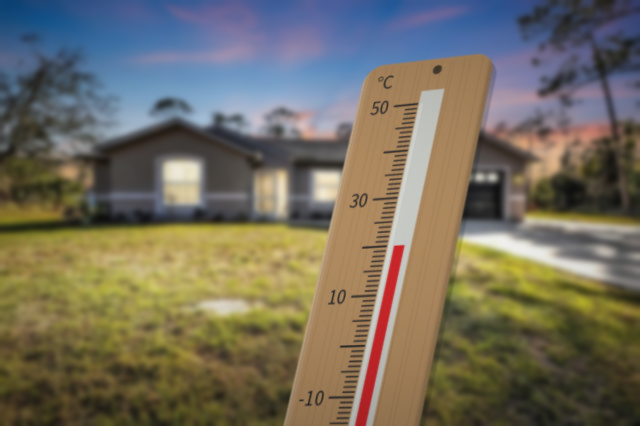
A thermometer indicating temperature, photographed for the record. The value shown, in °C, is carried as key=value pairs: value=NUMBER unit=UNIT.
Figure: value=20 unit=°C
